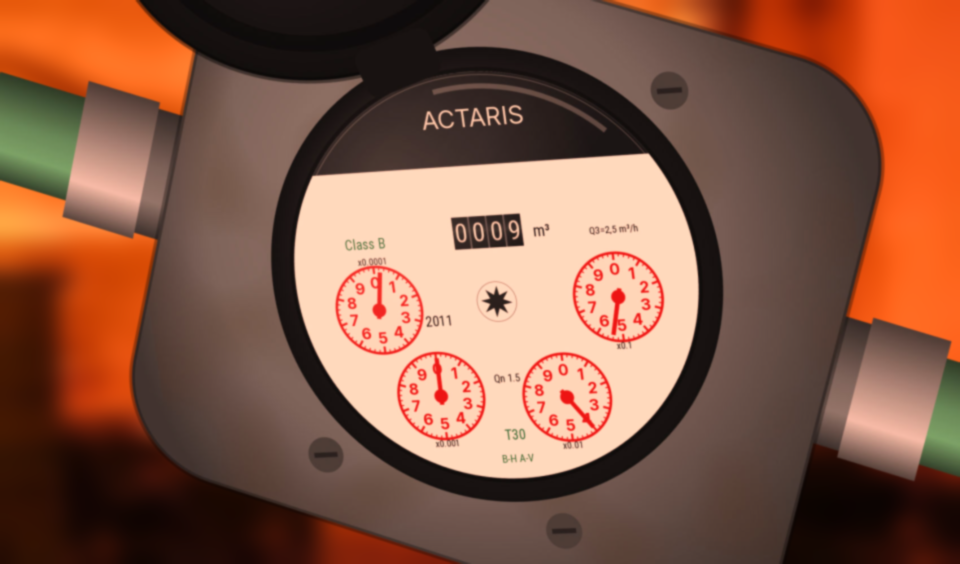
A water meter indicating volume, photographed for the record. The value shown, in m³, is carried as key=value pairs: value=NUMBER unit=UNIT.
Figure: value=9.5400 unit=m³
